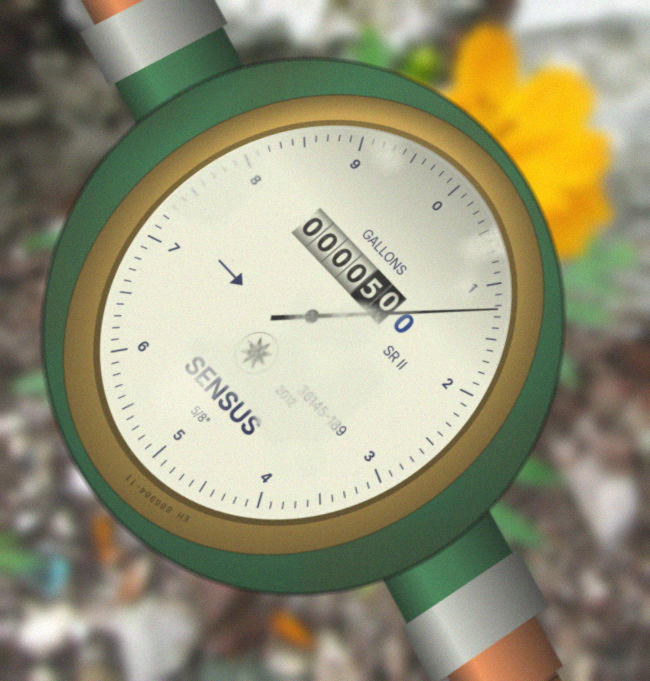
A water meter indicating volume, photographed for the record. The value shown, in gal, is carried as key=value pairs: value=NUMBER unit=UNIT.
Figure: value=501.2 unit=gal
